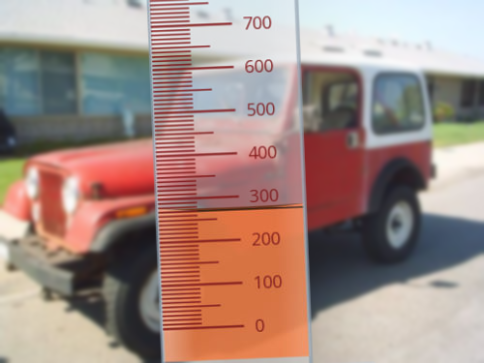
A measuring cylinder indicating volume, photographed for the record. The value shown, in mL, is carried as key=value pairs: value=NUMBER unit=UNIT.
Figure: value=270 unit=mL
